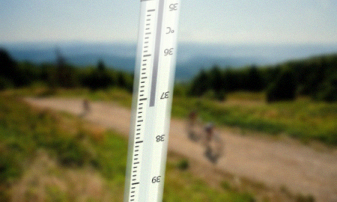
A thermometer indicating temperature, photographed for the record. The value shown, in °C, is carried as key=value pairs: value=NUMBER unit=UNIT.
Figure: value=37.2 unit=°C
